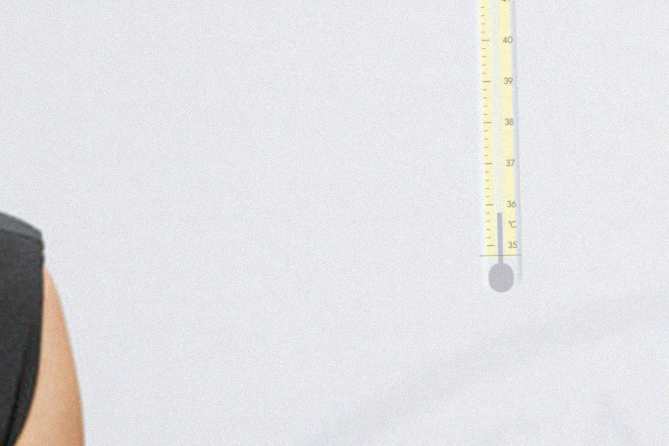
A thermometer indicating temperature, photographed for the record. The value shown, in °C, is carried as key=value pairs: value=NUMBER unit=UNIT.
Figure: value=35.8 unit=°C
